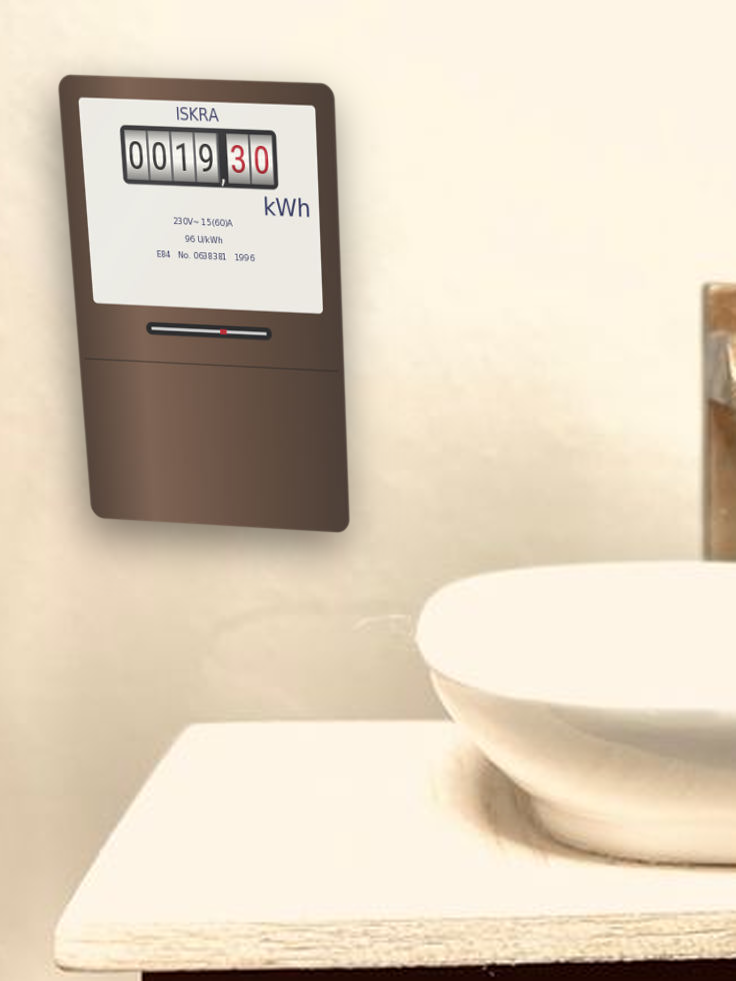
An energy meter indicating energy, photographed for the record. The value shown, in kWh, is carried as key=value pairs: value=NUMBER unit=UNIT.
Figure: value=19.30 unit=kWh
